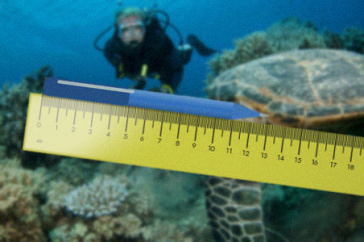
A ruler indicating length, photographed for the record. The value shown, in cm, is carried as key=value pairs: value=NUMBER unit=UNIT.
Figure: value=13 unit=cm
